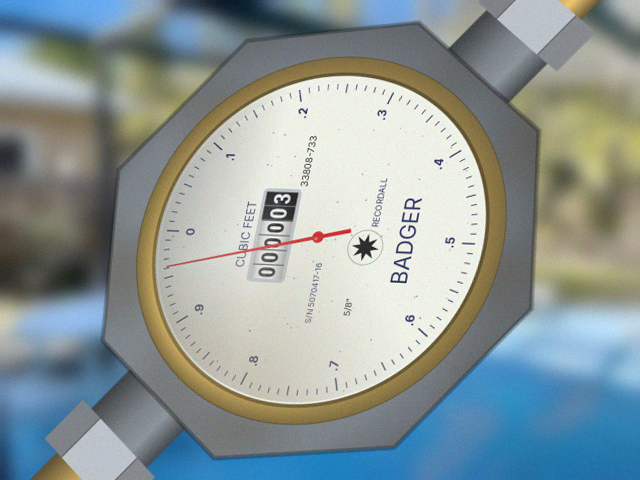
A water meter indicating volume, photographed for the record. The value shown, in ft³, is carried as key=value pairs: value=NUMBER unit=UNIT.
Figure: value=2.96 unit=ft³
